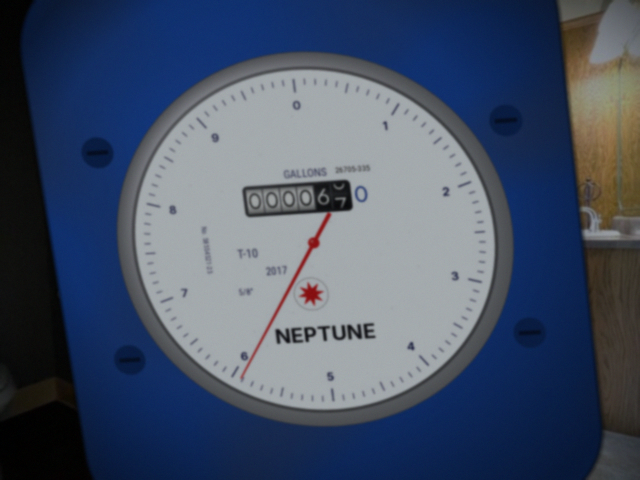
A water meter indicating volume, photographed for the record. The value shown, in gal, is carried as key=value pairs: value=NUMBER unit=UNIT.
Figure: value=665.9 unit=gal
